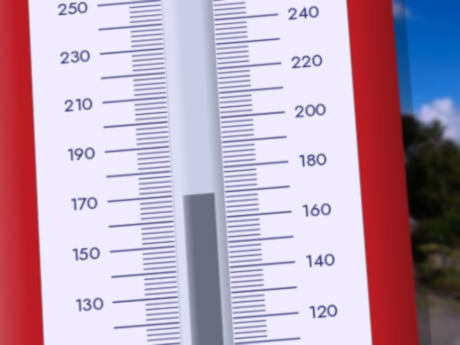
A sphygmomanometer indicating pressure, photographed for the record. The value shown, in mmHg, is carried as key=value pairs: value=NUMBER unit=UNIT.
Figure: value=170 unit=mmHg
